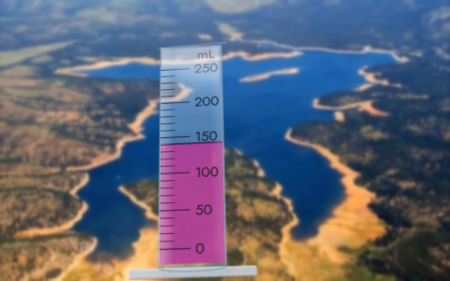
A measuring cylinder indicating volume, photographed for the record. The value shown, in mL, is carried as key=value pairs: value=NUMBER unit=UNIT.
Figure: value=140 unit=mL
